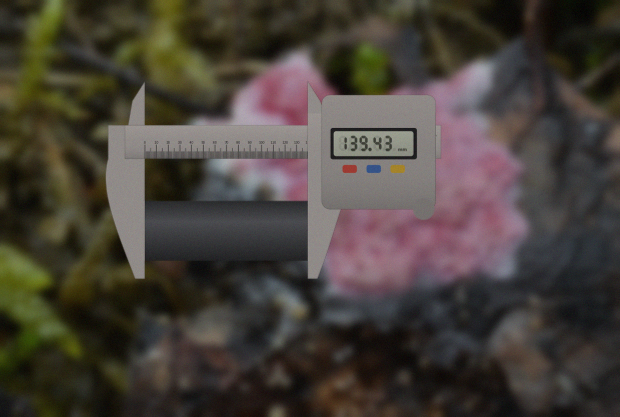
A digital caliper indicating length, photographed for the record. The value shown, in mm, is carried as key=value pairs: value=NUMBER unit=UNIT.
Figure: value=139.43 unit=mm
